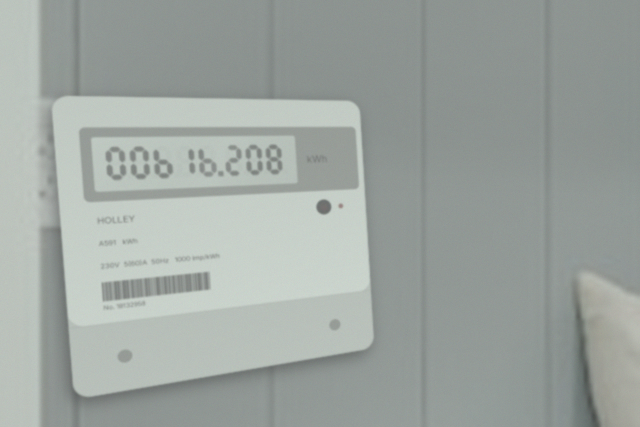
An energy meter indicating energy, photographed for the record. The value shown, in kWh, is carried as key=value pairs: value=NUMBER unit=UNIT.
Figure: value=616.208 unit=kWh
